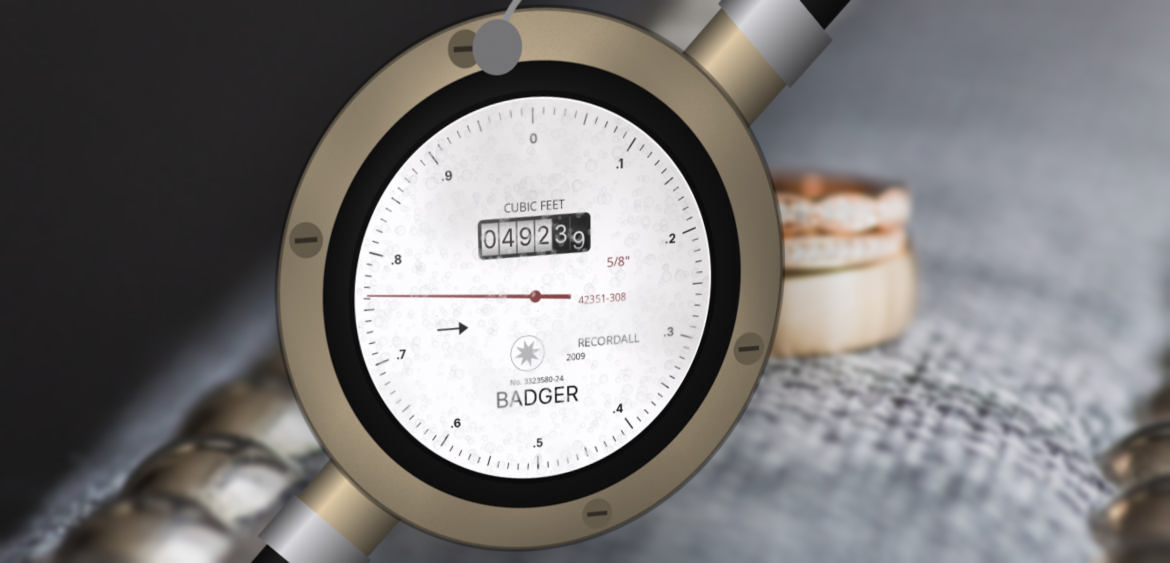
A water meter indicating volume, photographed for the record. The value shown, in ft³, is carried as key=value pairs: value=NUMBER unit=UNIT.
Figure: value=49238.76 unit=ft³
